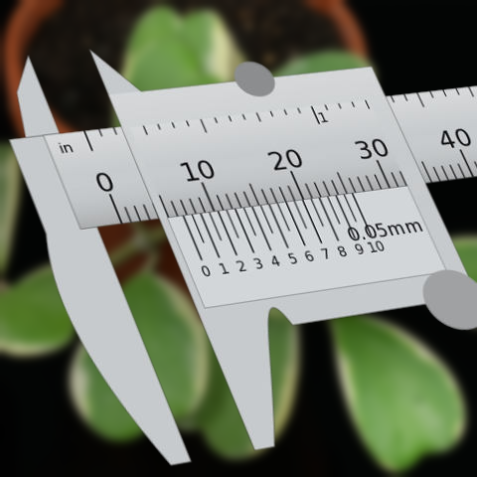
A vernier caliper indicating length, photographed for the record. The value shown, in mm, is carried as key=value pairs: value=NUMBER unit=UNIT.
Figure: value=6.6 unit=mm
